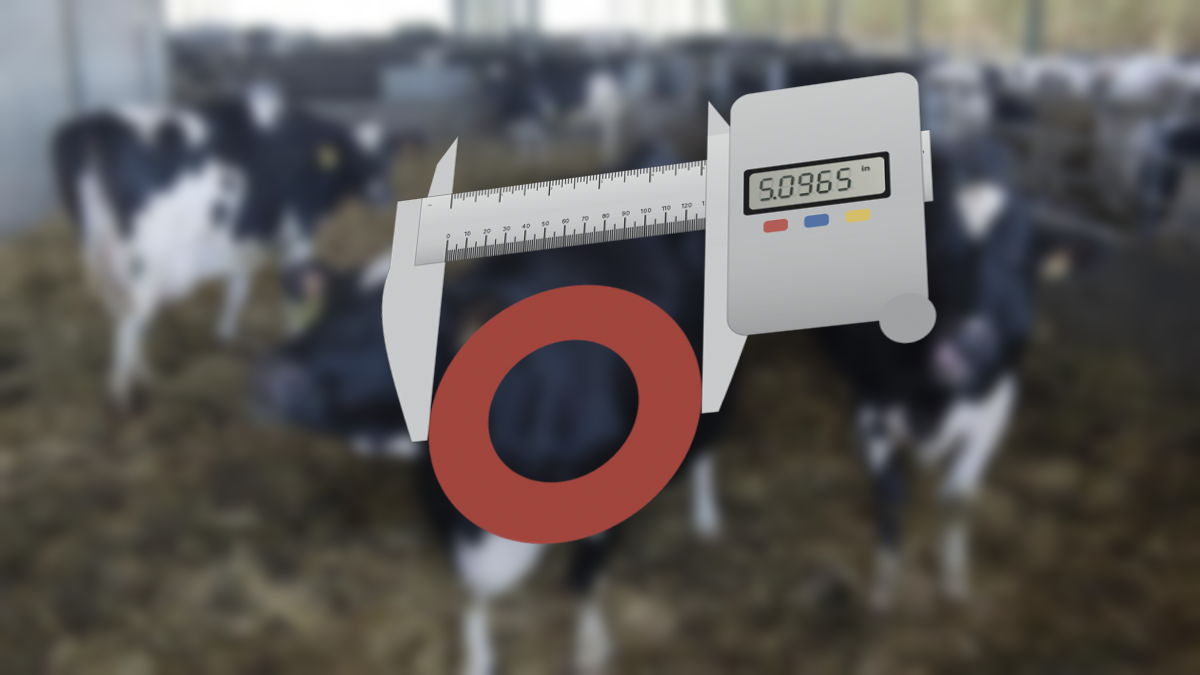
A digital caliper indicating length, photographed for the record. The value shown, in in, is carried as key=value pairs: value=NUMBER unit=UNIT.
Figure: value=5.0965 unit=in
